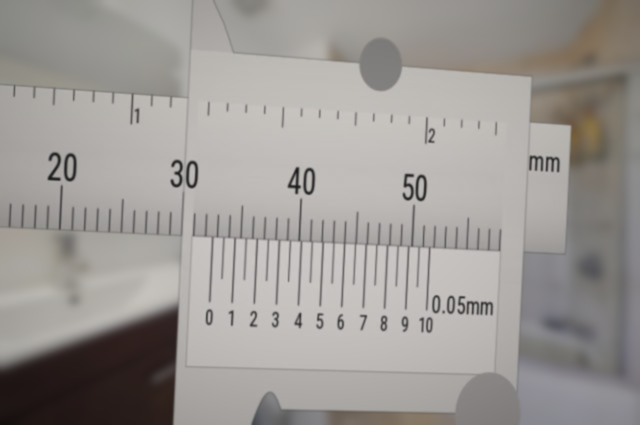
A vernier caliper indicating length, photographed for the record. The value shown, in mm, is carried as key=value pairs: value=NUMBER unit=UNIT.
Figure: value=32.6 unit=mm
